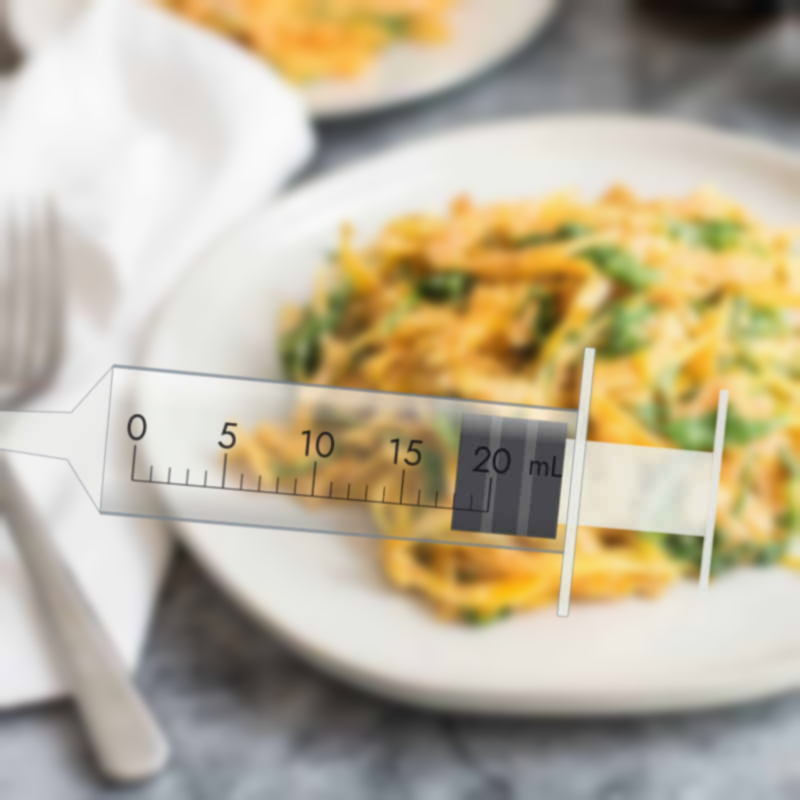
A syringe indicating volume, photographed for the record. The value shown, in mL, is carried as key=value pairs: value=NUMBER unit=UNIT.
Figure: value=18 unit=mL
